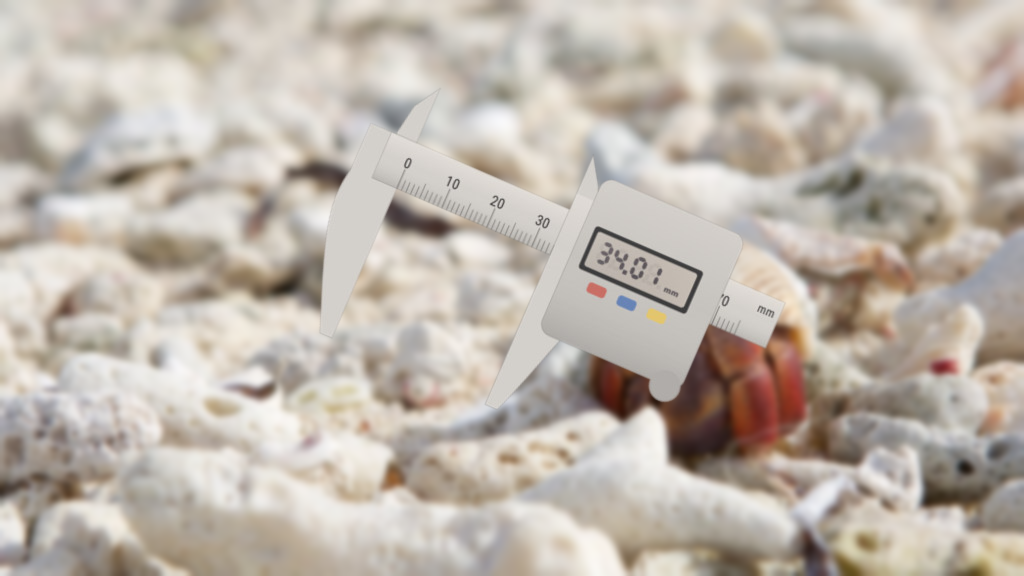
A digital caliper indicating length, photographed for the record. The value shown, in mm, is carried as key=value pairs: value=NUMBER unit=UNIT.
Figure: value=34.01 unit=mm
